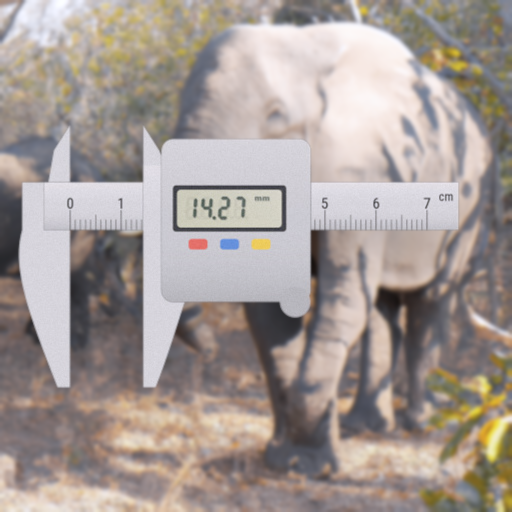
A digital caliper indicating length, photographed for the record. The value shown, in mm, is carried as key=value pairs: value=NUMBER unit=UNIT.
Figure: value=14.27 unit=mm
